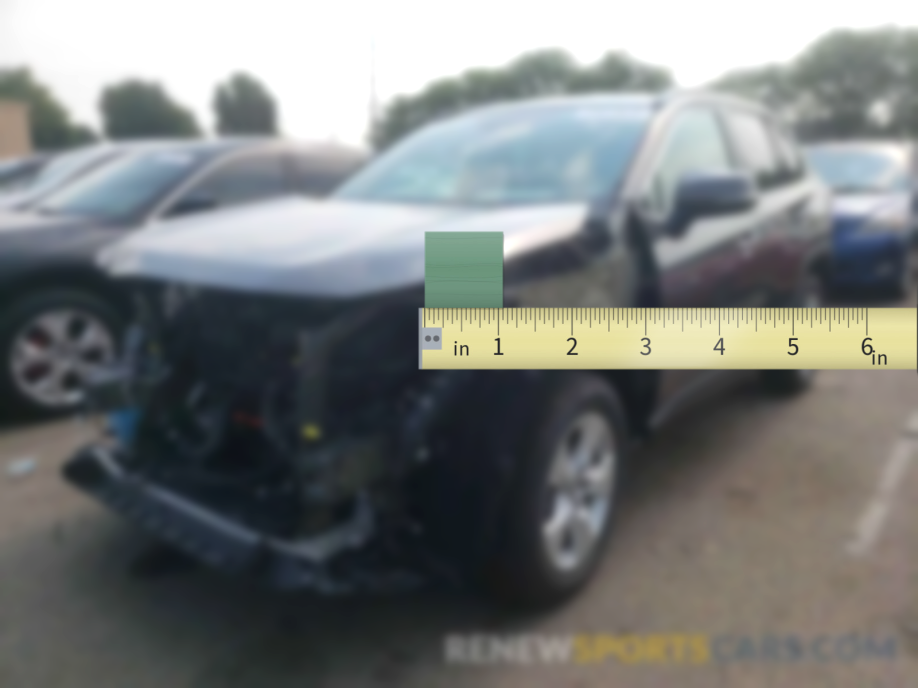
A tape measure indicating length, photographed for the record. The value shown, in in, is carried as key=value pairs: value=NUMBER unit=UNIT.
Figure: value=1.0625 unit=in
